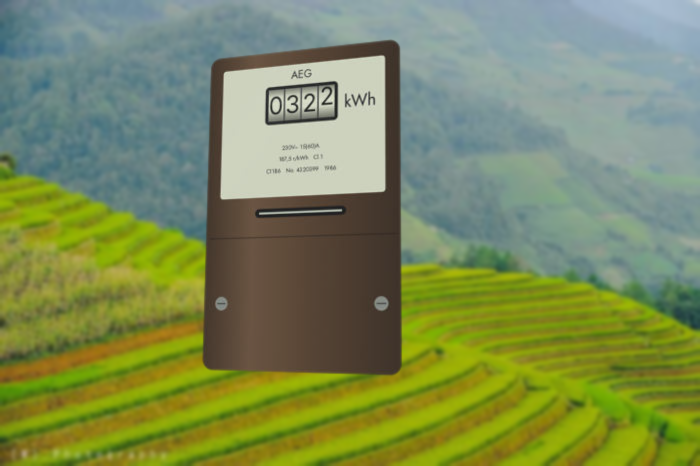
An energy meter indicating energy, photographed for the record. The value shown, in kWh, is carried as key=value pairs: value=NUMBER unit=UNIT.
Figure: value=322 unit=kWh
